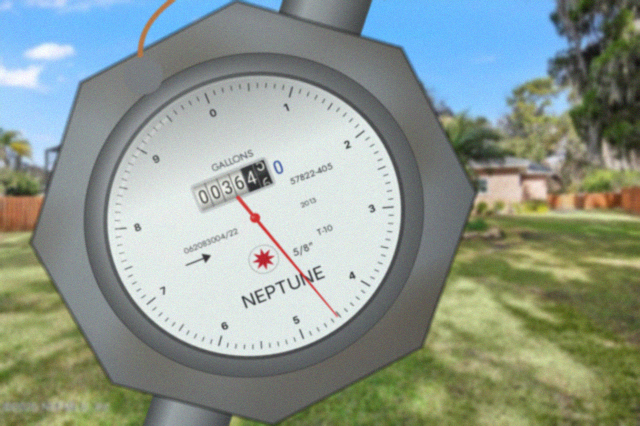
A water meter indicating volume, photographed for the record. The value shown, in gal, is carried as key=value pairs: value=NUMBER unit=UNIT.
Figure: value=36454.5 unit=gal
